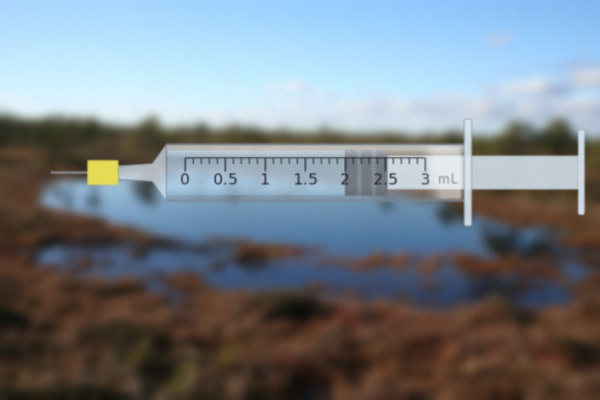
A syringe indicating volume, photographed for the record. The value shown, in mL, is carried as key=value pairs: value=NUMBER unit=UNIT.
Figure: value=2 unit=mL
